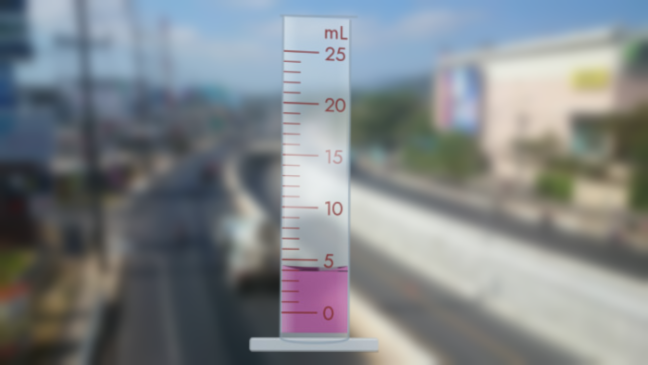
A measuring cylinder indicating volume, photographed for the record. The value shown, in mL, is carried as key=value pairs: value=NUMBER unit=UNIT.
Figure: value=4 unit=mL
